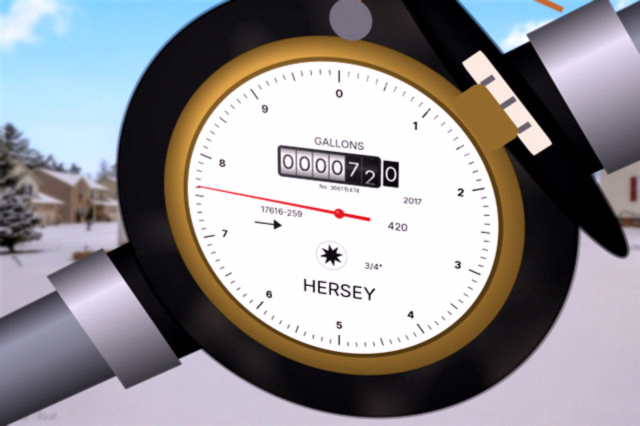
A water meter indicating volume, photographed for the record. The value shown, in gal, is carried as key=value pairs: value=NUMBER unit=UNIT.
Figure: value=717.6 unit=gal
